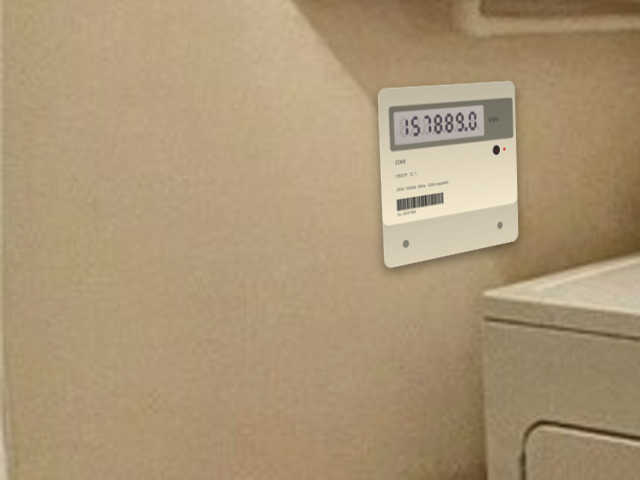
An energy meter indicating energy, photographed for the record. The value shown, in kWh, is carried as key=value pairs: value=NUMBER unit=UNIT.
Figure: value=157889.0 unit=kWh
